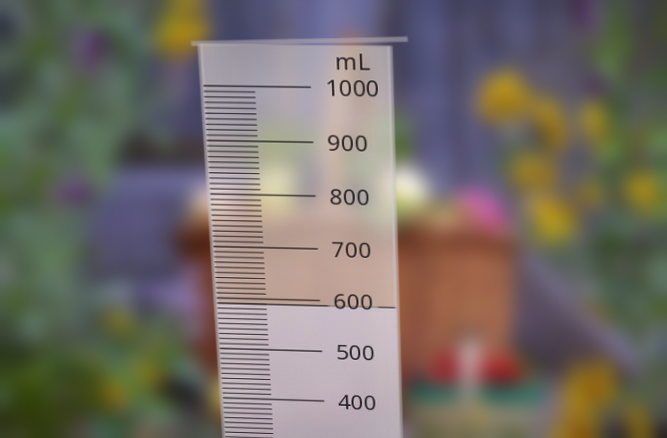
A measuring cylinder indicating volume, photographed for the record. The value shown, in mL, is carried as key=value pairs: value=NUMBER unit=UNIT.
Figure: value=590 unit=mL
